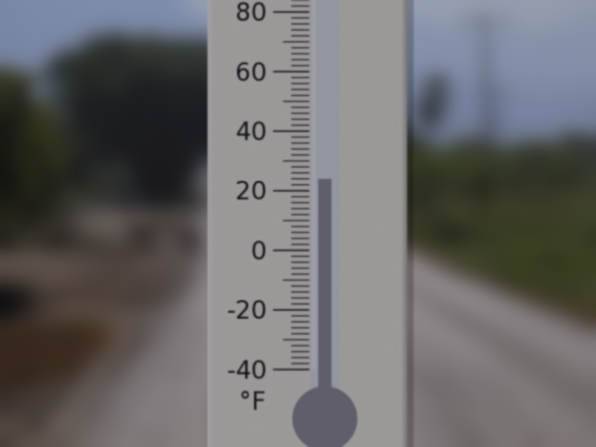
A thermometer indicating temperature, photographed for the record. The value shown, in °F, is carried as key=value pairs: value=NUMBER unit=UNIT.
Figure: value=24 unit=°F
